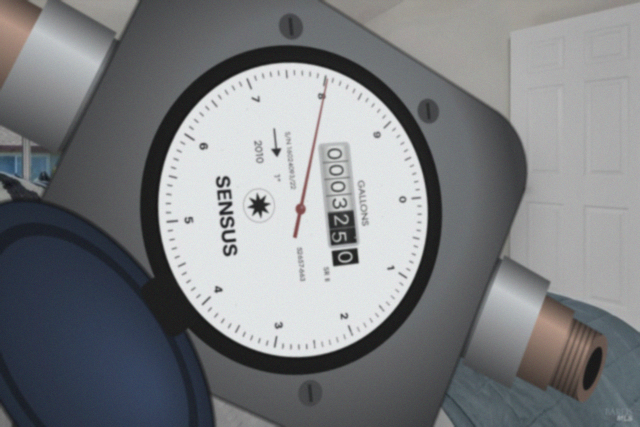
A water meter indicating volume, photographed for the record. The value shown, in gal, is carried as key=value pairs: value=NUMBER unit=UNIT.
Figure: value=3248.0 unit=gal
